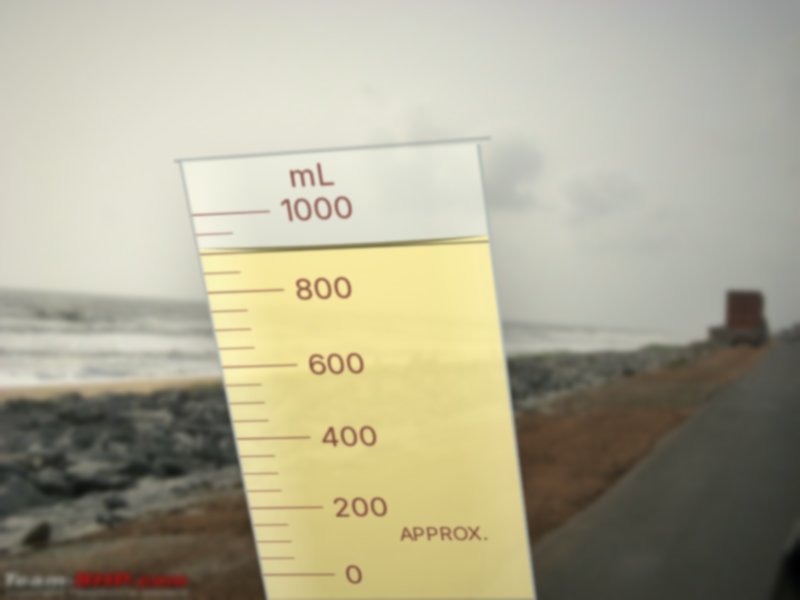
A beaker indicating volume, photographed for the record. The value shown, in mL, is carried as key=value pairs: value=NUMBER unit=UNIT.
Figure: value=900 unit=mL
